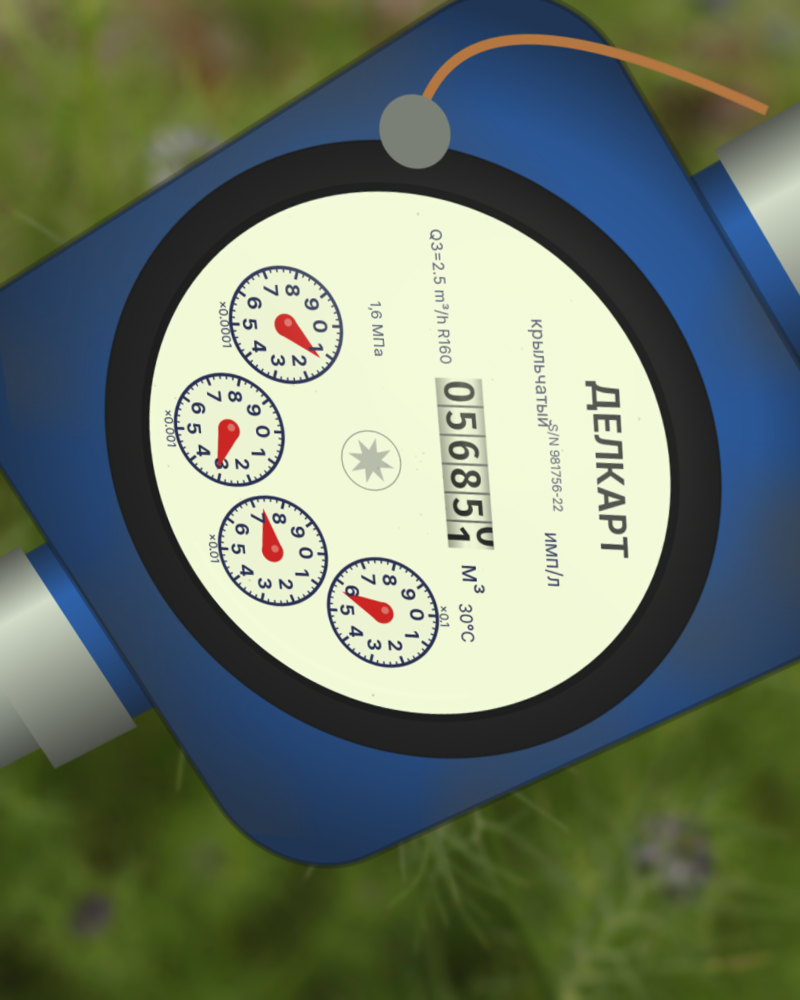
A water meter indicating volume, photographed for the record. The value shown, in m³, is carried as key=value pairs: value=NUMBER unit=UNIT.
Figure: value=56850.5731 unit=m³
